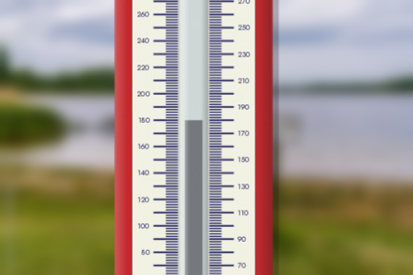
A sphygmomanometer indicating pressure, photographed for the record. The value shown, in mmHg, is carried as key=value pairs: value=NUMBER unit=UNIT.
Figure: value=180 unit=mmHg
